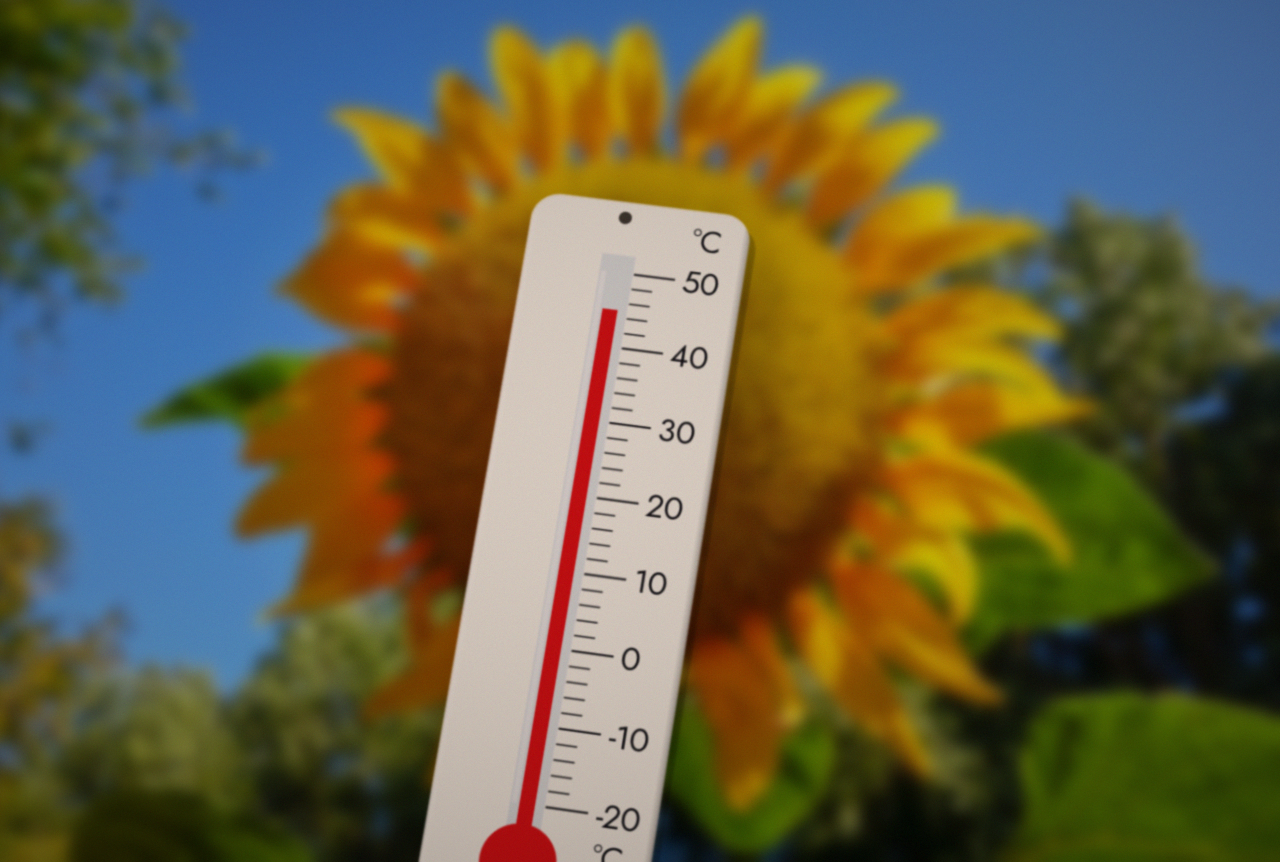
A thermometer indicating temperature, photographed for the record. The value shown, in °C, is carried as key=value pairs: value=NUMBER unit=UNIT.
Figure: value=45 unit=°C
